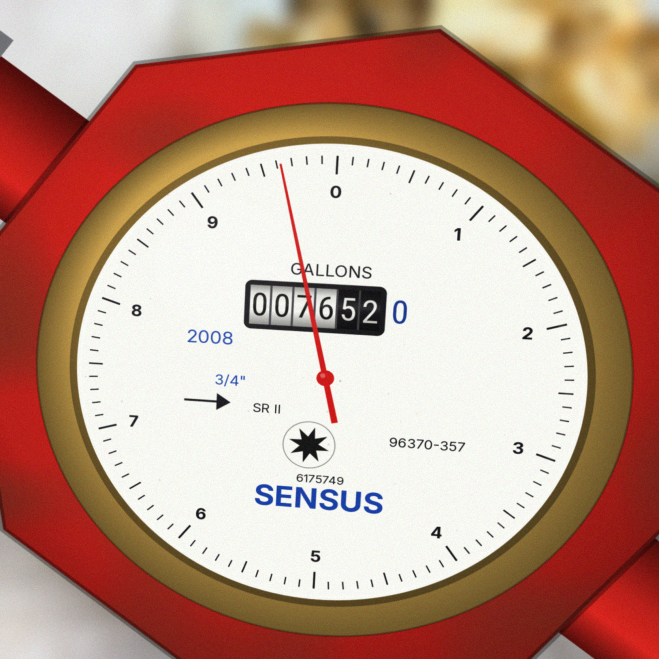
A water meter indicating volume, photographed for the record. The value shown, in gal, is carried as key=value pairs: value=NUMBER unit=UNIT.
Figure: value=76519.6 unit=gal
